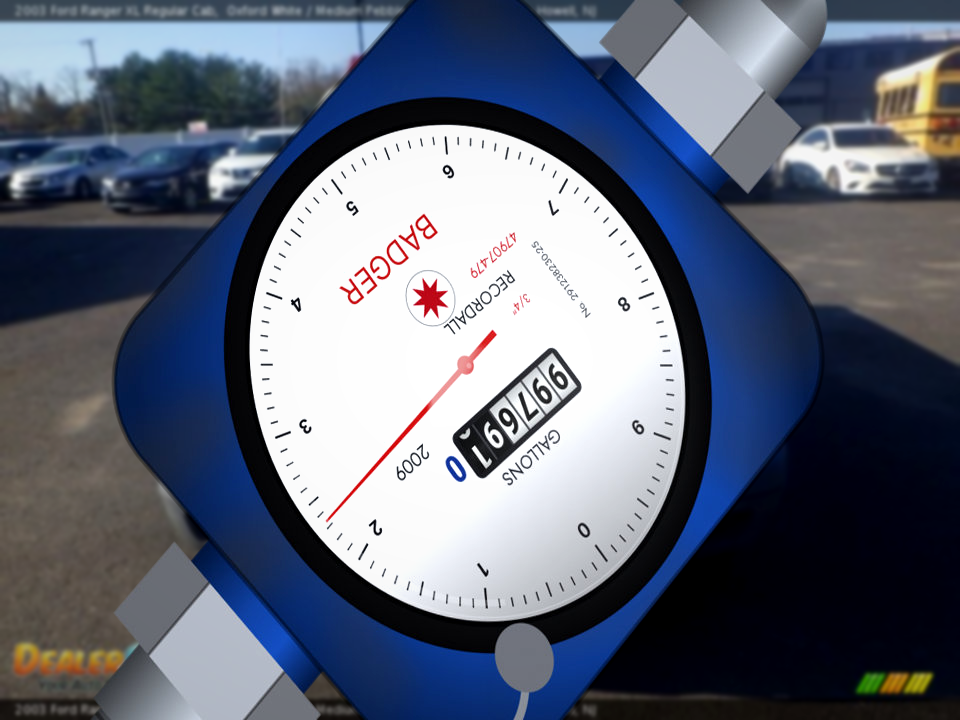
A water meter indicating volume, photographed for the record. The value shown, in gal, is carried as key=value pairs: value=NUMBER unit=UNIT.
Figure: value=9976912.3 unit=gal
